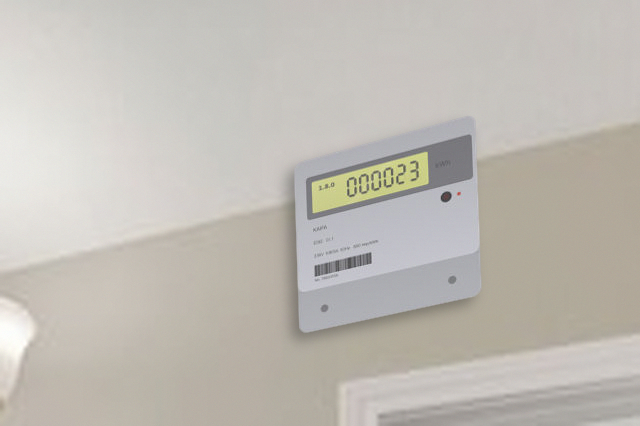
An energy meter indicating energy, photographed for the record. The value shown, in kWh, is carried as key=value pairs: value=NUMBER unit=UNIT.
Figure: value=23 unit=kWh
